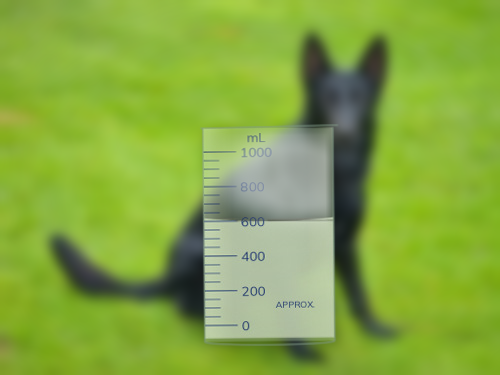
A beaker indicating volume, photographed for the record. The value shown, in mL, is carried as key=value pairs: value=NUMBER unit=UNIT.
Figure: value=600 unit=mL
